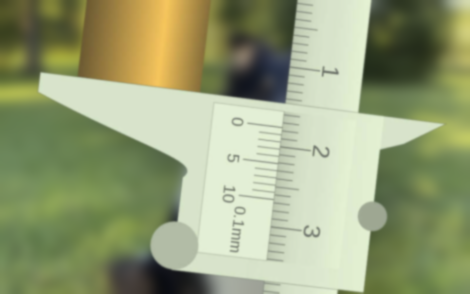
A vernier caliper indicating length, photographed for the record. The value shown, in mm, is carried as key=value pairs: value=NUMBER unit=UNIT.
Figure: value=17.6 unit=mm
